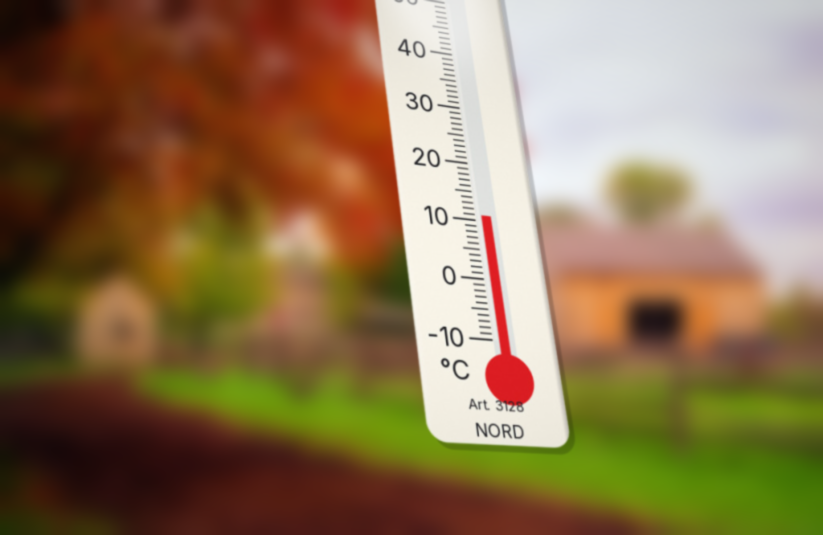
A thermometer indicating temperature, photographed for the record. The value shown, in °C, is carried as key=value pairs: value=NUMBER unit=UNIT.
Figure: value=11 unit=°C
